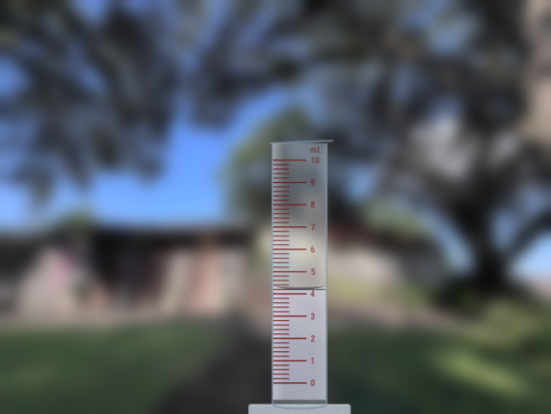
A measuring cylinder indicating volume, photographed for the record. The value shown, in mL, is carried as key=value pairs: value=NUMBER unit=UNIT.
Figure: value=4.2 unit=mL
